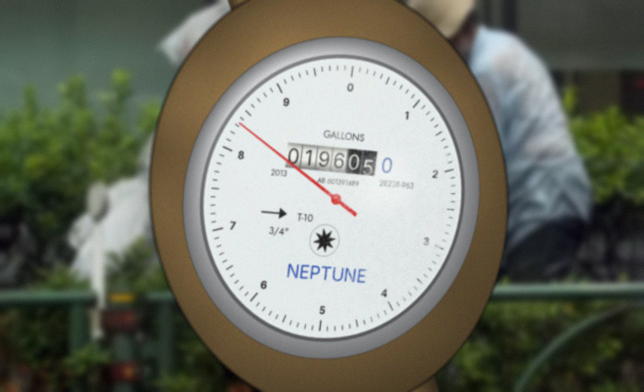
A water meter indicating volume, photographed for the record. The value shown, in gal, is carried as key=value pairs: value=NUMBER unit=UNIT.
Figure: value=196048.3 unit=gal
